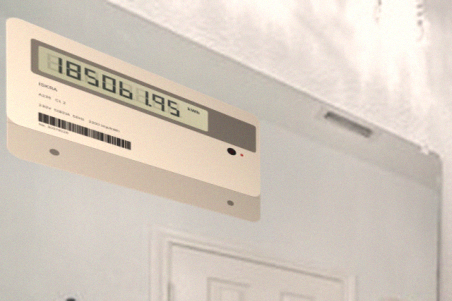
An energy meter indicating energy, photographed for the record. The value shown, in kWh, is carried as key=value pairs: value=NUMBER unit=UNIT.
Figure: value=185061.95 unit=kWh
